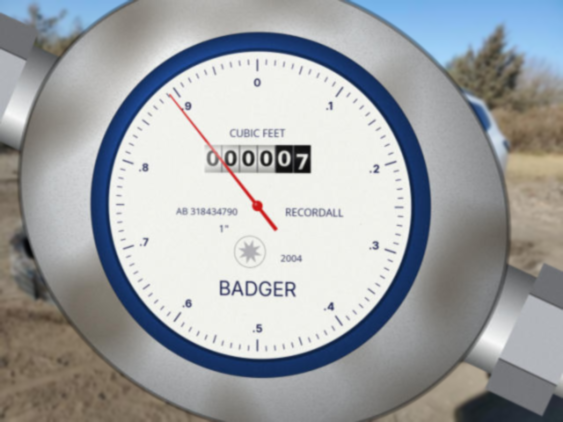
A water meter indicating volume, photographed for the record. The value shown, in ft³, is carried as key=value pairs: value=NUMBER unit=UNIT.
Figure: value=6.89 unit=ft³
